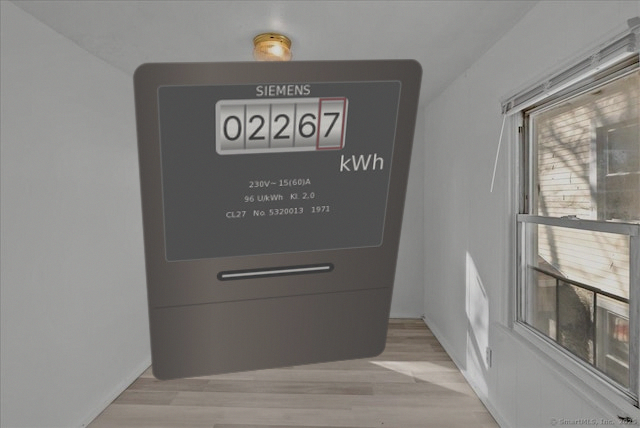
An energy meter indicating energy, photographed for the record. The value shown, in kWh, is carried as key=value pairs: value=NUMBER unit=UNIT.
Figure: value=226.7 unit=kWh
